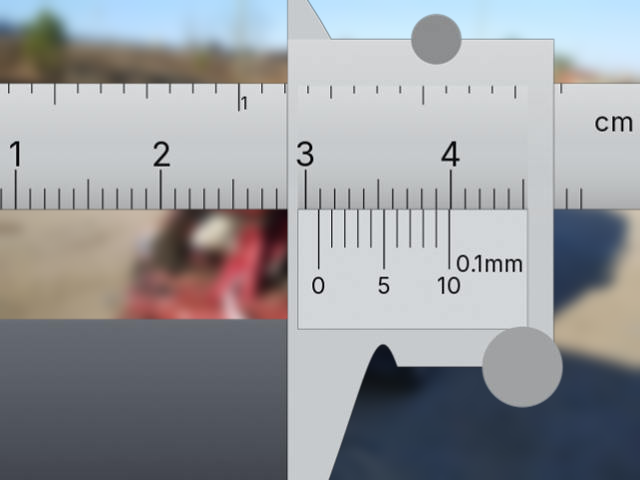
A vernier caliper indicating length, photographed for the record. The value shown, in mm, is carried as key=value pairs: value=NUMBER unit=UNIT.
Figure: value=30.9 unit=mm
